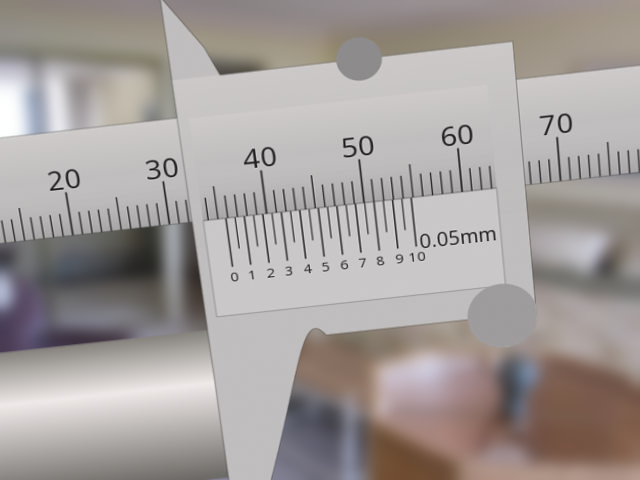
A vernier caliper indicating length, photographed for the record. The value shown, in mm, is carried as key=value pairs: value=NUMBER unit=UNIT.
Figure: value=35.8 unit=mm
